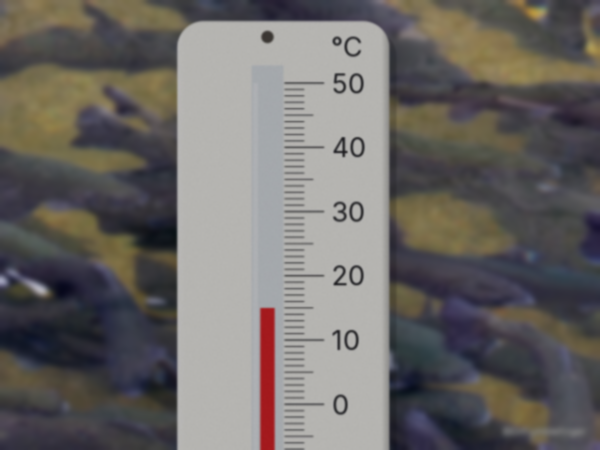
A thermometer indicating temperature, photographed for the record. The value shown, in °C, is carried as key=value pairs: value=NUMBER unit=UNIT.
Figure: value=15 unit=°C
